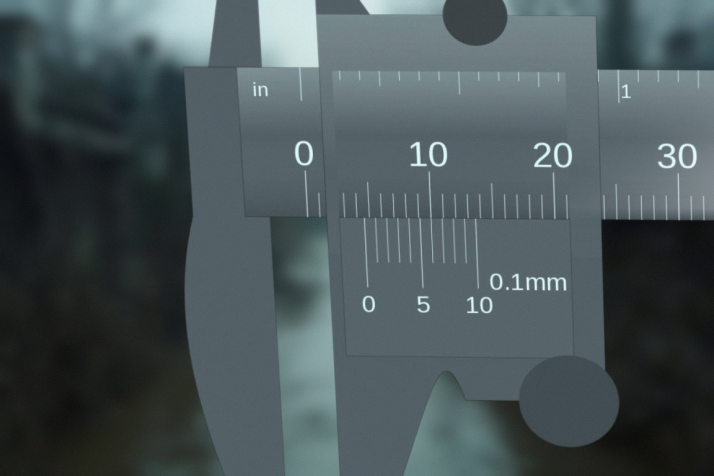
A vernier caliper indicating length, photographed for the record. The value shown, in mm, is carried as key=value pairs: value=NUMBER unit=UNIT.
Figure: value=4.6 unit=mm
